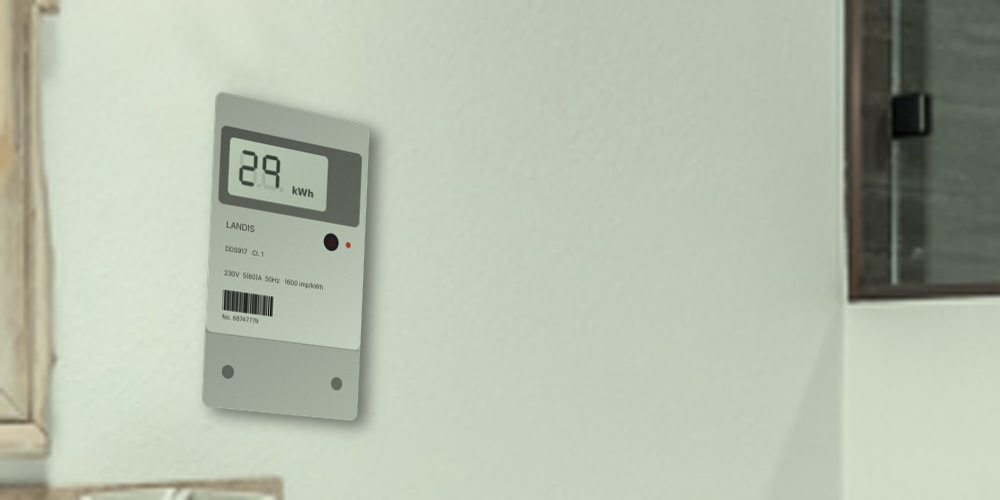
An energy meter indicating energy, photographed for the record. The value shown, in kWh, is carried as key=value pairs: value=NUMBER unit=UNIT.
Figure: value=29 unit=kWh
